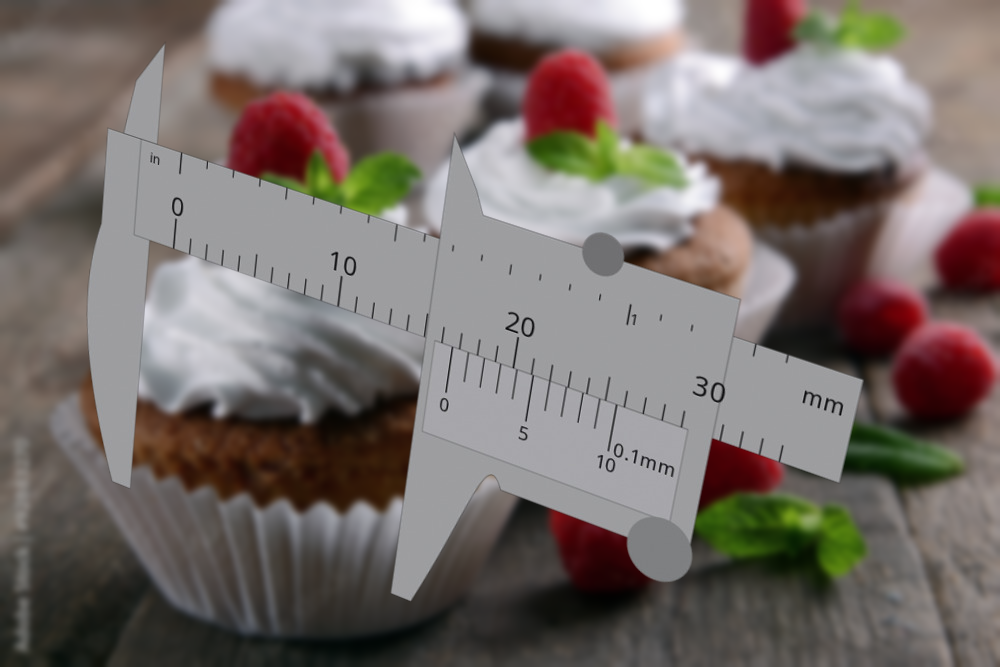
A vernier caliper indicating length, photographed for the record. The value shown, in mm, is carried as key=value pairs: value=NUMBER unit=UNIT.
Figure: value=16.6 unit=mm
